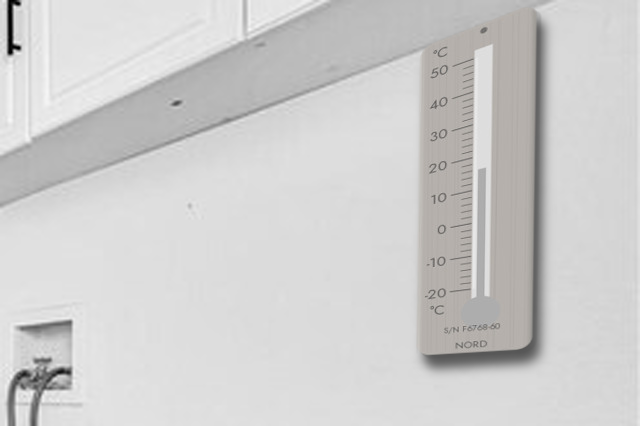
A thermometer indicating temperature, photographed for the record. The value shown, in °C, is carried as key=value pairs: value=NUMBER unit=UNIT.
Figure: value=16 unit=°C
